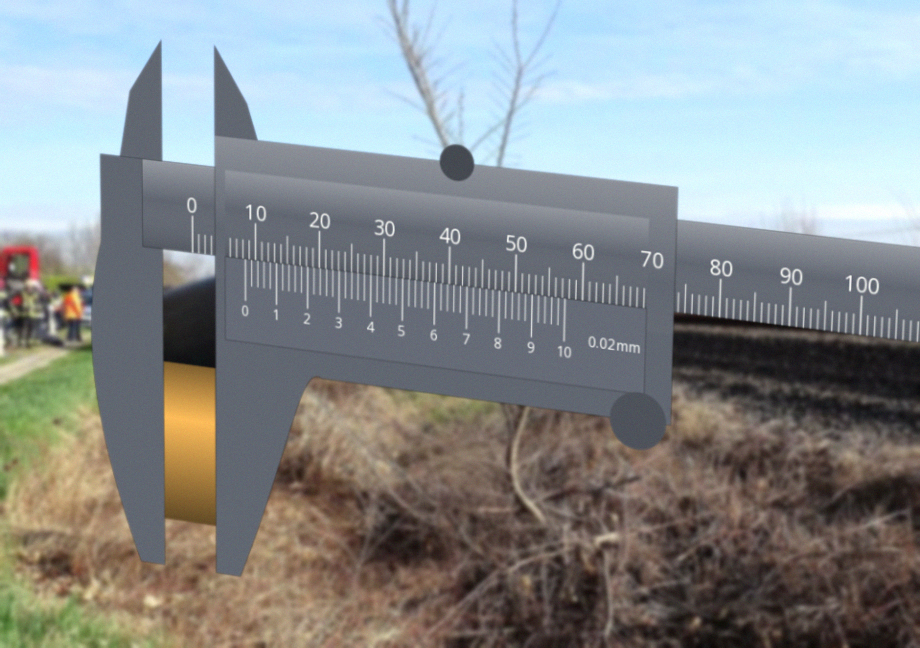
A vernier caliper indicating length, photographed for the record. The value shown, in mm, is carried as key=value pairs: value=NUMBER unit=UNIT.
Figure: value=8.4 unit=mm
